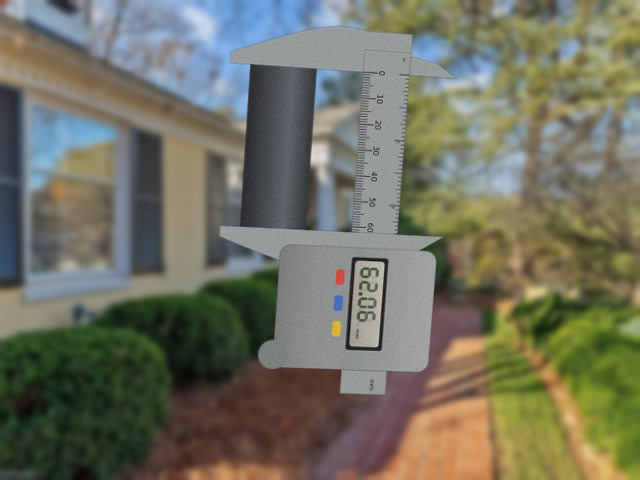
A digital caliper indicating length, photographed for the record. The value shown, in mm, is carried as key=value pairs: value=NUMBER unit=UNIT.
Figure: value=62.06 unit=mm
